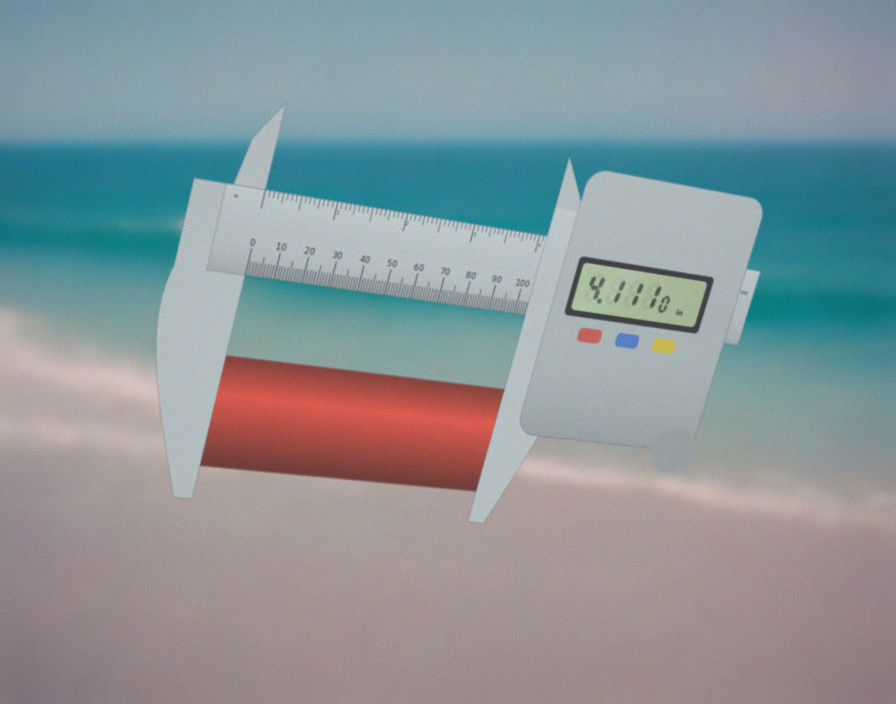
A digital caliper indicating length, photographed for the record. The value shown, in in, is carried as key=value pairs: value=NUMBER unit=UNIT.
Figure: value=4.1110 unit=in
